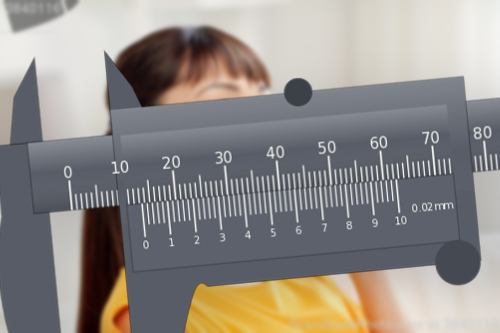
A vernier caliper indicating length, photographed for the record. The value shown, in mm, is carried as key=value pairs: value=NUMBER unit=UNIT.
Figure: value=13.5 unit=mm
